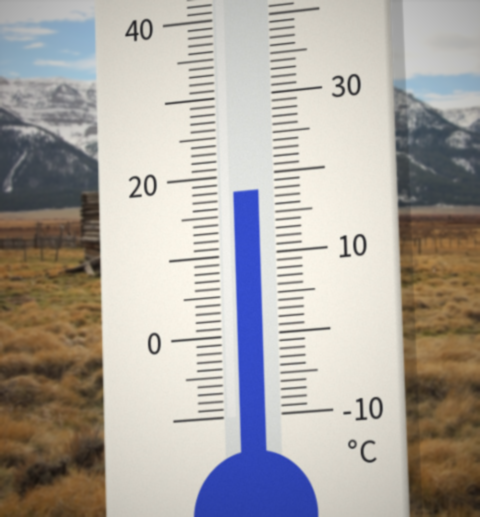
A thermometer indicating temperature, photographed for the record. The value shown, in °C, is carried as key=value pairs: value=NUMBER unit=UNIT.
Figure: value=18 unit=°C
